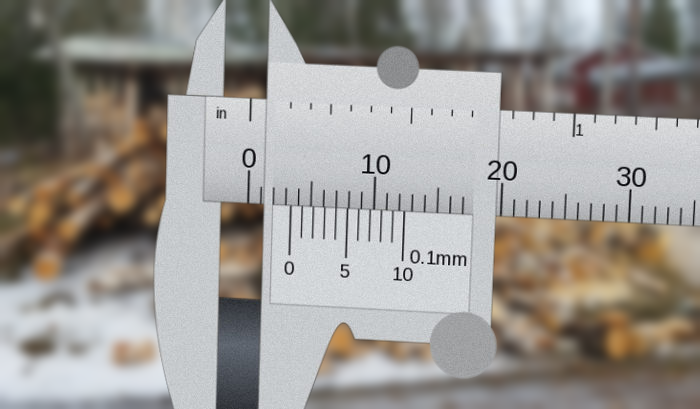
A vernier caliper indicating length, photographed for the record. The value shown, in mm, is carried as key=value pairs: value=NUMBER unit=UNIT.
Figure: value=3.4 unit=mm
